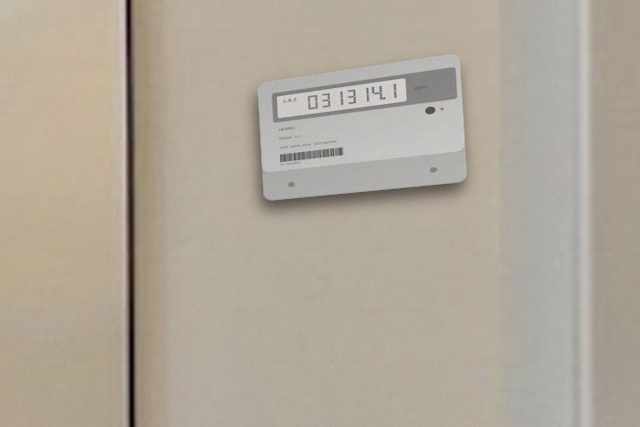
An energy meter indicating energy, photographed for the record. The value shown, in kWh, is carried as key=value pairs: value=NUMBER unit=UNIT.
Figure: value=31314.1 unit=kWh
